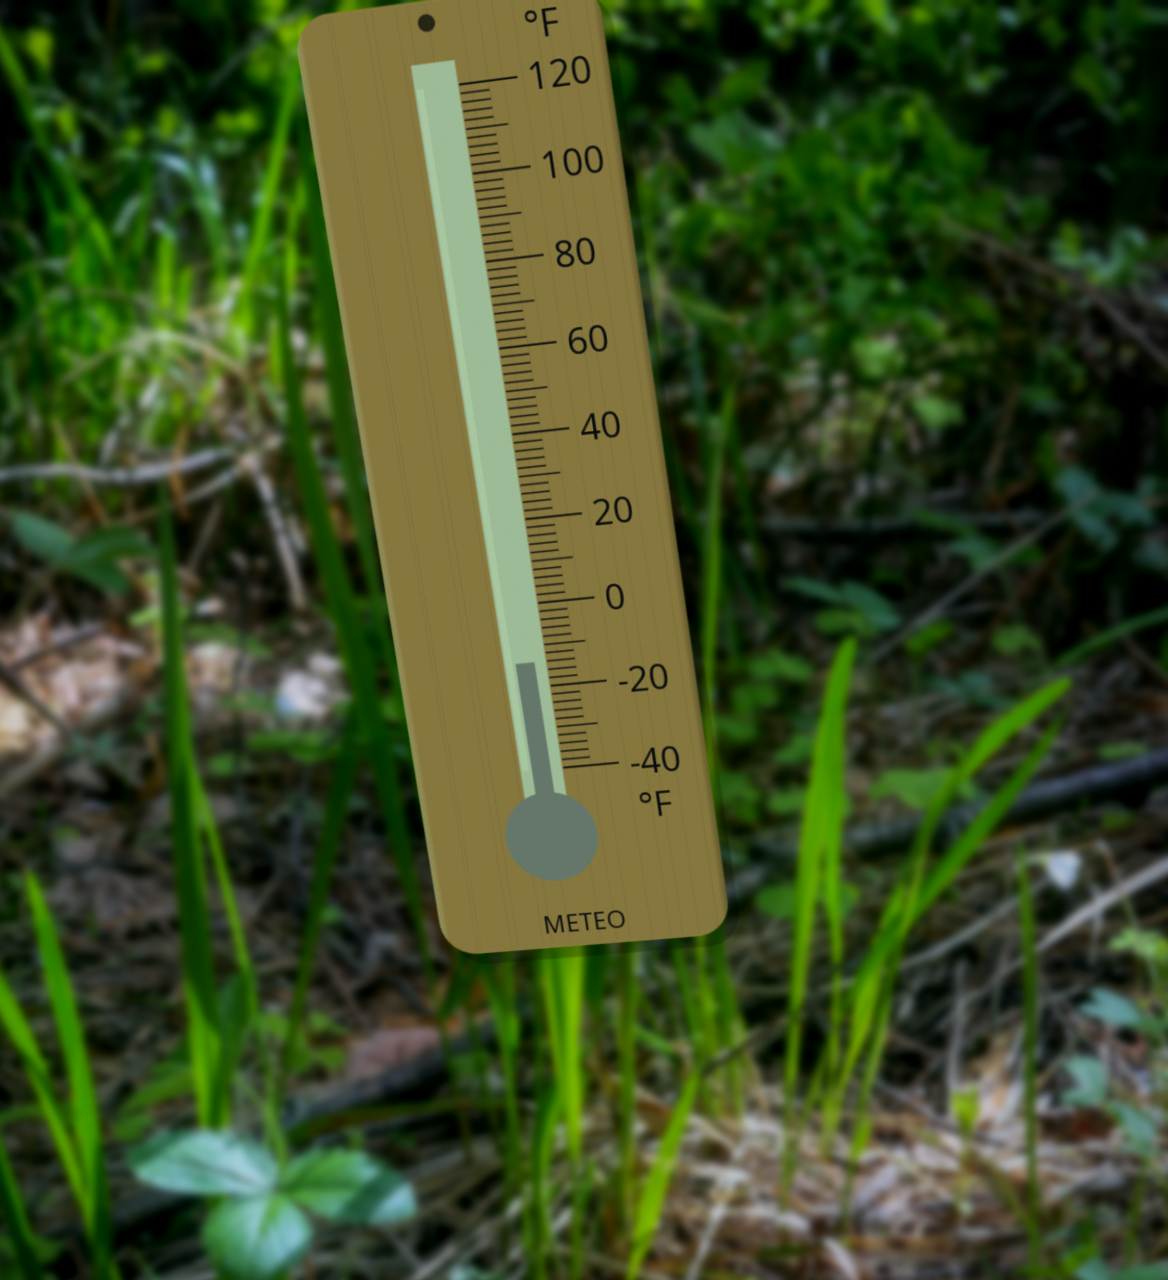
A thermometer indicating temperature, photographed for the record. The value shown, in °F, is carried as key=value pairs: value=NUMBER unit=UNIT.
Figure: value=-14 unit=°F
